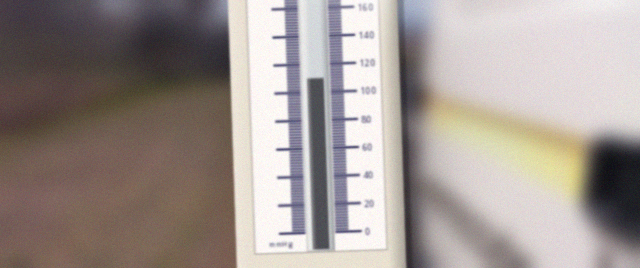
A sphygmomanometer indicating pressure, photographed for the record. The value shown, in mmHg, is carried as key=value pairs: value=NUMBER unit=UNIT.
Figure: value=110 unit=mmHg
